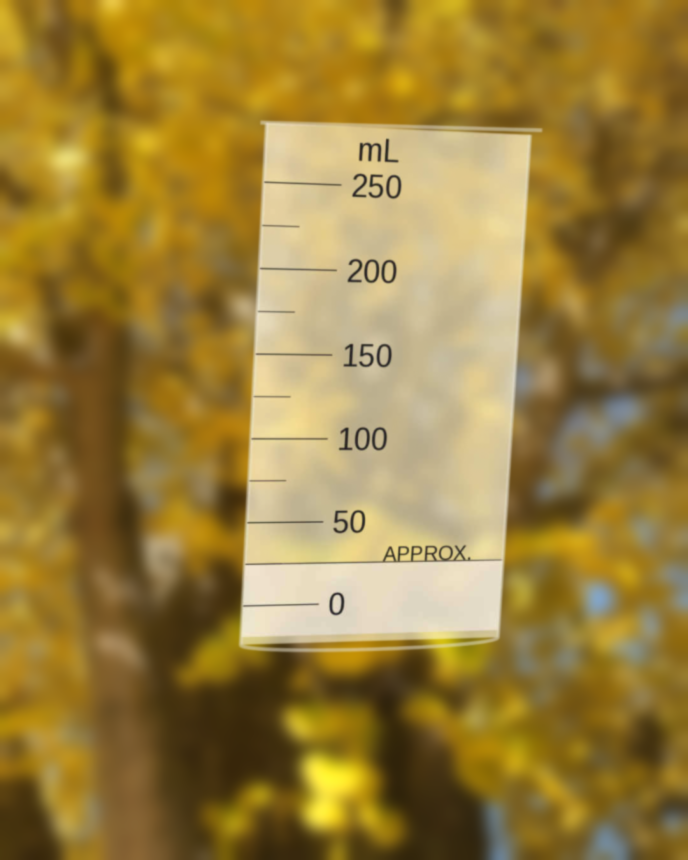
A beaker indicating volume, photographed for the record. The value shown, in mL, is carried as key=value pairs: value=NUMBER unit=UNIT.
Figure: value=25 unit=mL
